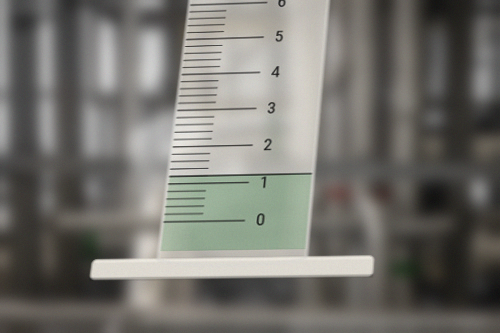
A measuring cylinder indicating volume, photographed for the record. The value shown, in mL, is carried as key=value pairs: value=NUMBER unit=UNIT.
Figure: value=1.2 unit=mL
